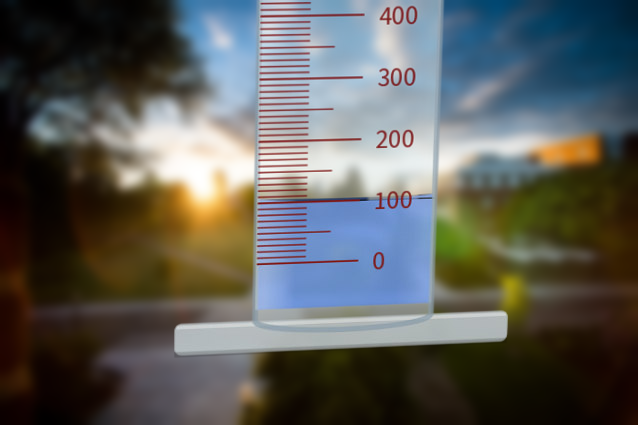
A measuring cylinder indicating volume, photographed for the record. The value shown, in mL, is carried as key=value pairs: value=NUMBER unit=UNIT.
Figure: value=100 unit=mL
